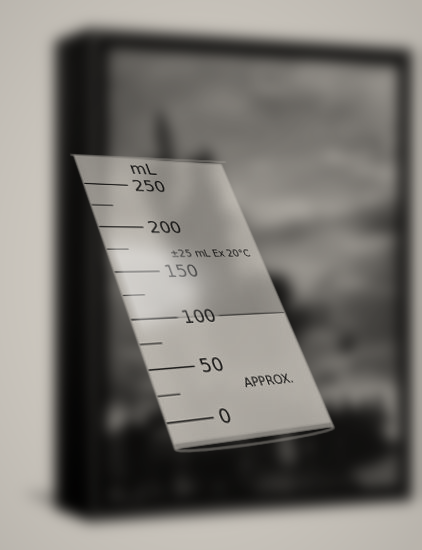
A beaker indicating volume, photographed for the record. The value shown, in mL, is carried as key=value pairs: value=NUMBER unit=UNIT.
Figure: value=100 unit=mL
